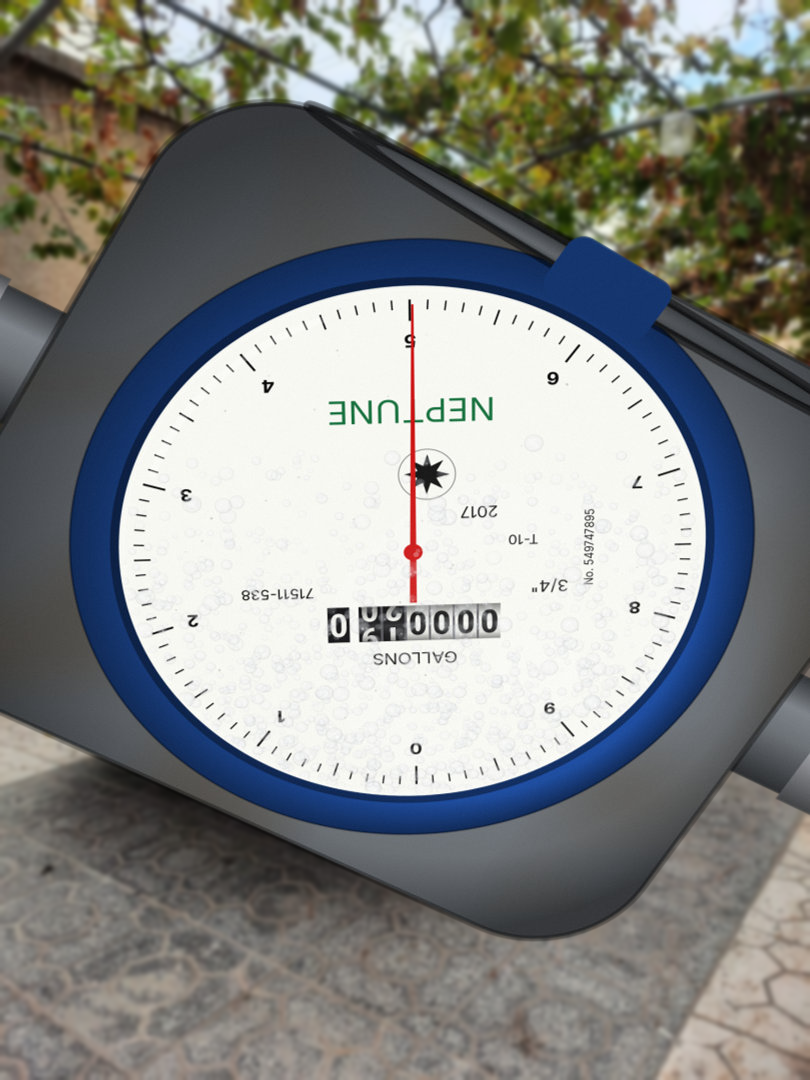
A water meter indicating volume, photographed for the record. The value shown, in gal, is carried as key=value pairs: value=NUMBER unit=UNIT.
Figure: value=195.0 unit=gal
